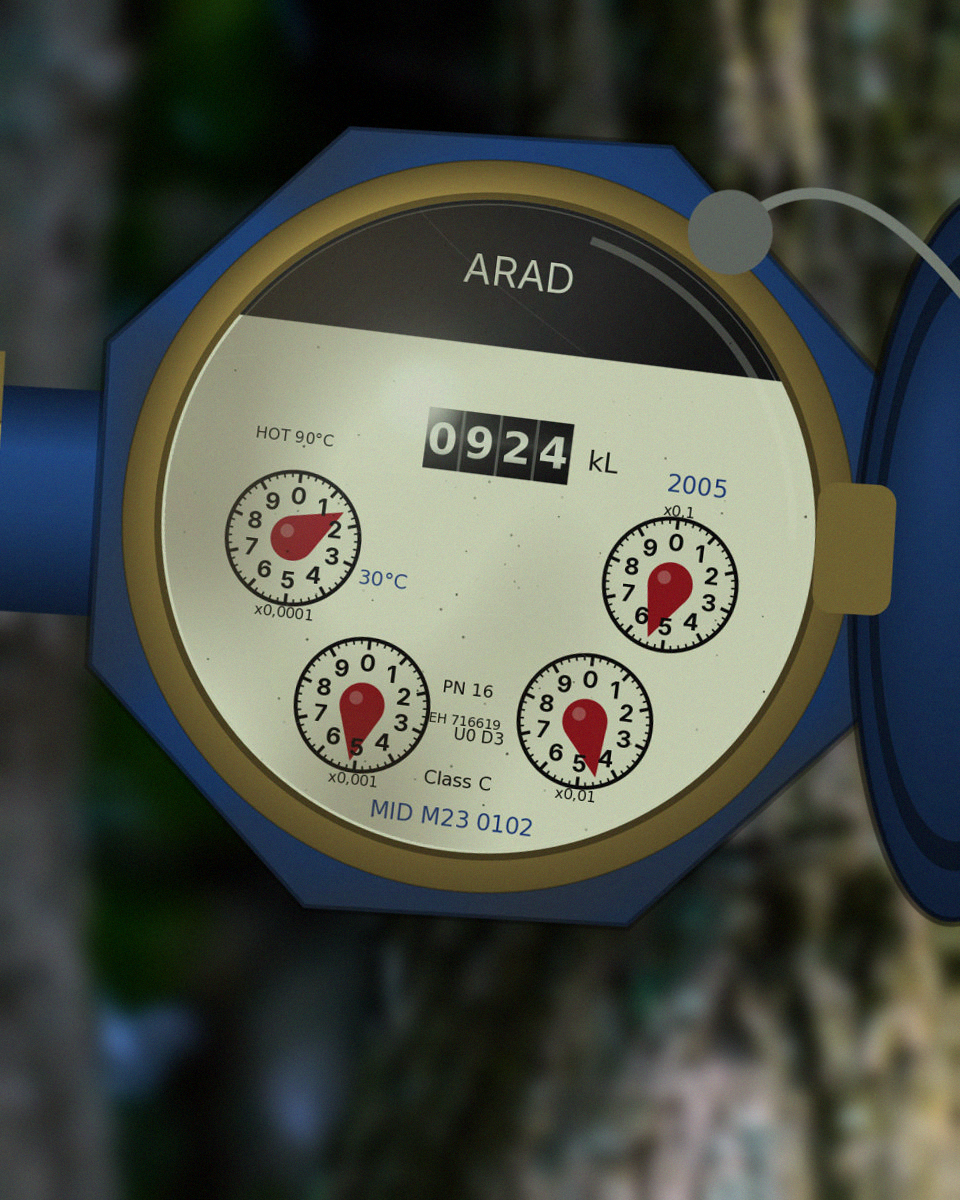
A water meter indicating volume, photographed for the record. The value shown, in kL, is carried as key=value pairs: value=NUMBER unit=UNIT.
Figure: value=924.5451 unit=kL
